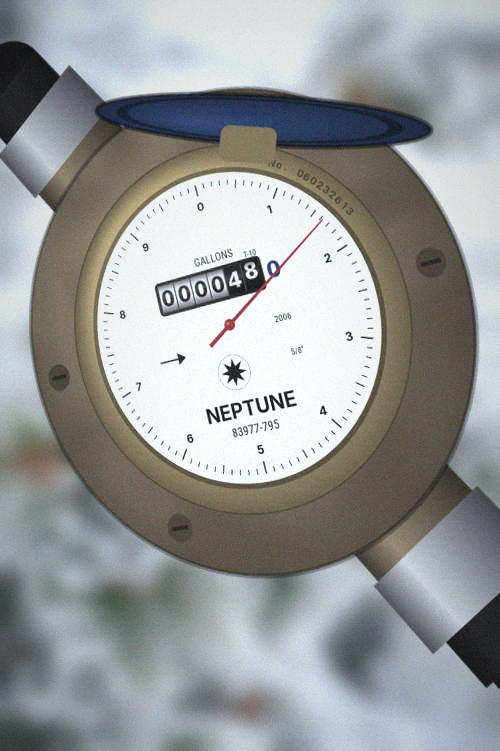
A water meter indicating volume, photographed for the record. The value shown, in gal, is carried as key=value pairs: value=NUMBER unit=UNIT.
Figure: value=481.6 unit=gal
